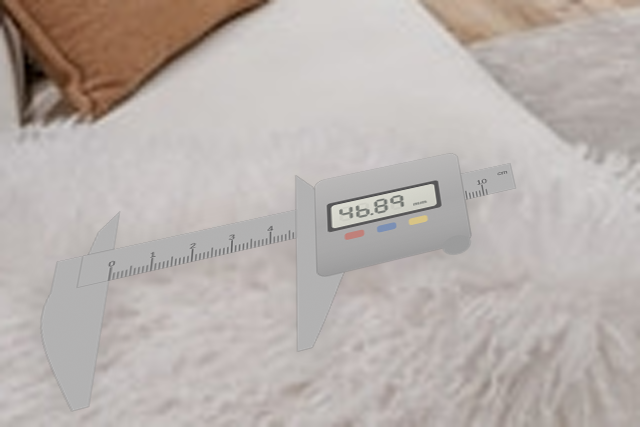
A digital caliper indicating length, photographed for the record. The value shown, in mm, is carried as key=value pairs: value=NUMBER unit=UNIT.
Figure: value=46.89 unit=mm
